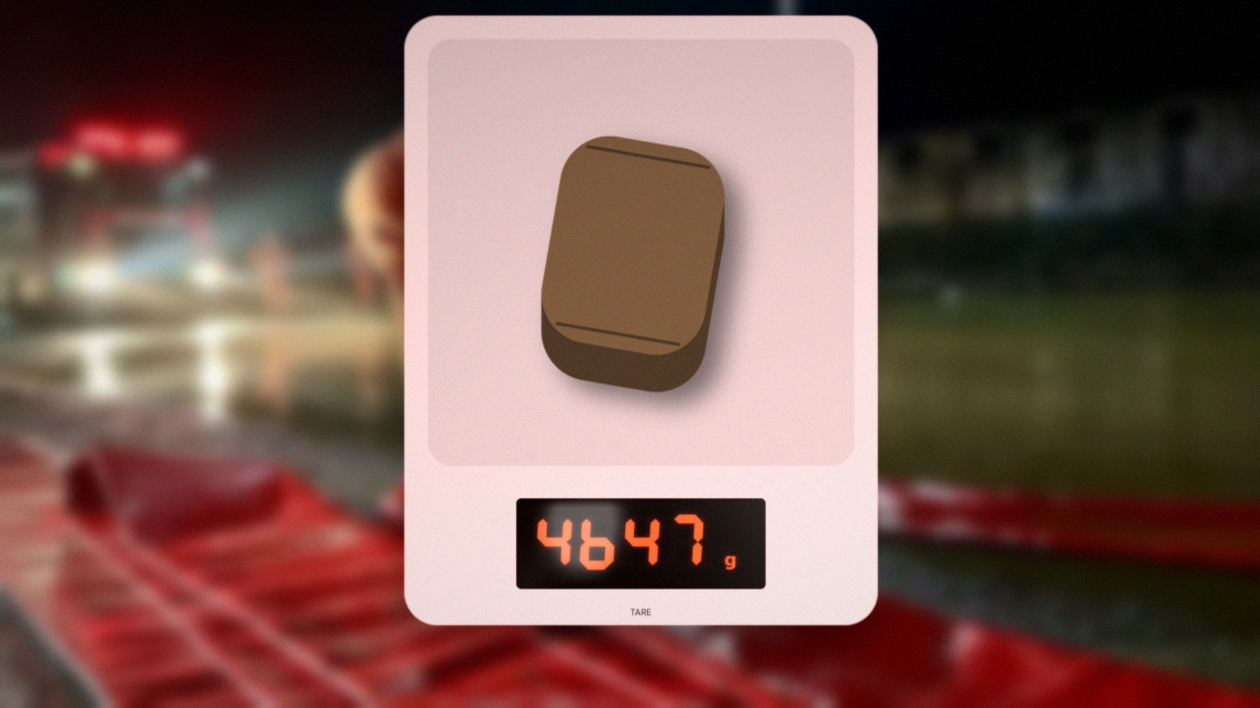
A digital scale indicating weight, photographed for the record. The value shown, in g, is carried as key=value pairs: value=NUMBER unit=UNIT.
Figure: value=4647 unit=g
